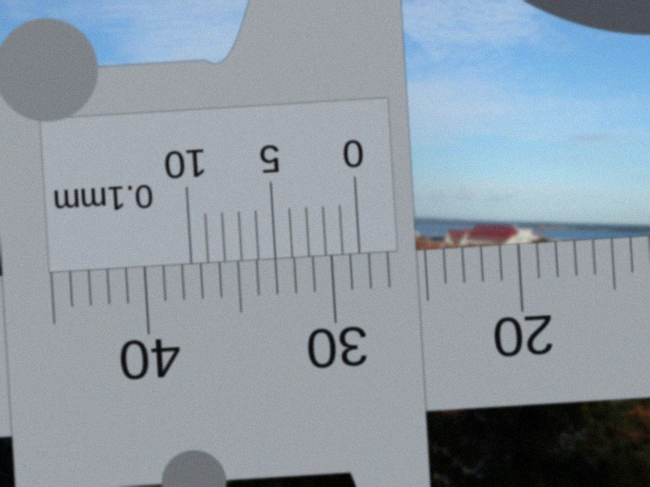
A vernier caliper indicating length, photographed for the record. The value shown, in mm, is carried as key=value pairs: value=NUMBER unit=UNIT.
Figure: value=28.5 unit=mm
